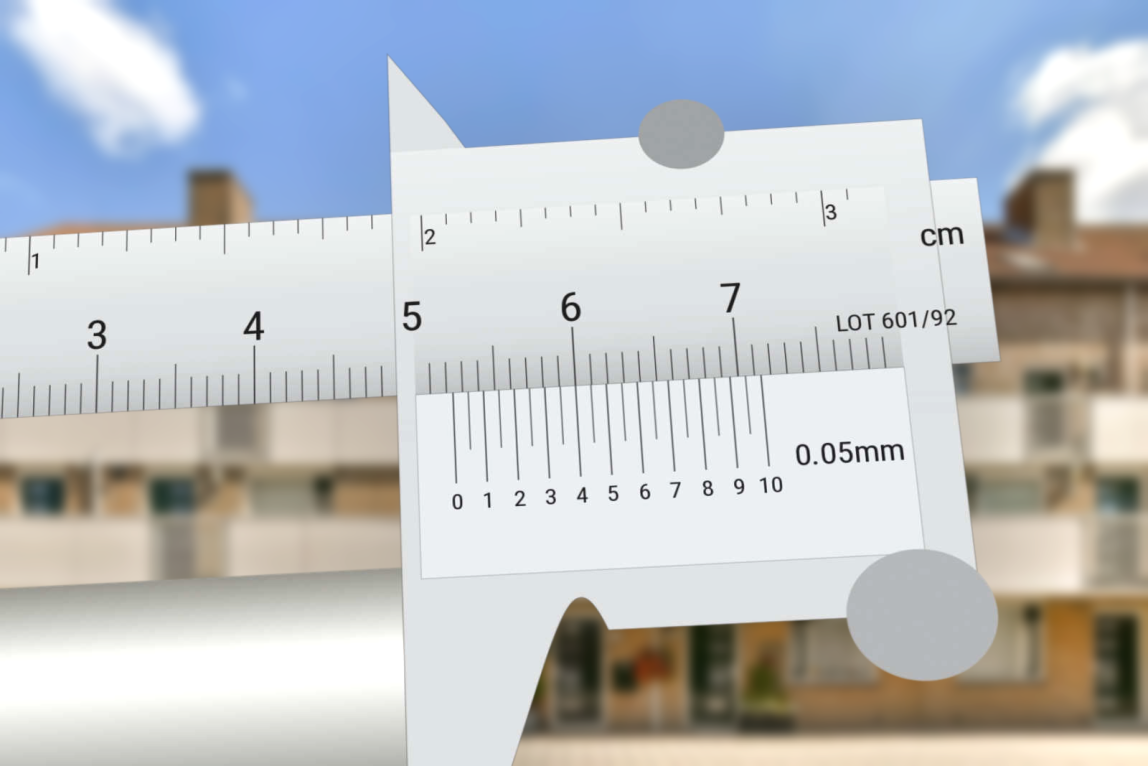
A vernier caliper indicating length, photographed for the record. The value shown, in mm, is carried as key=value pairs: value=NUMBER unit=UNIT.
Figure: value=52.4 unit=mm
